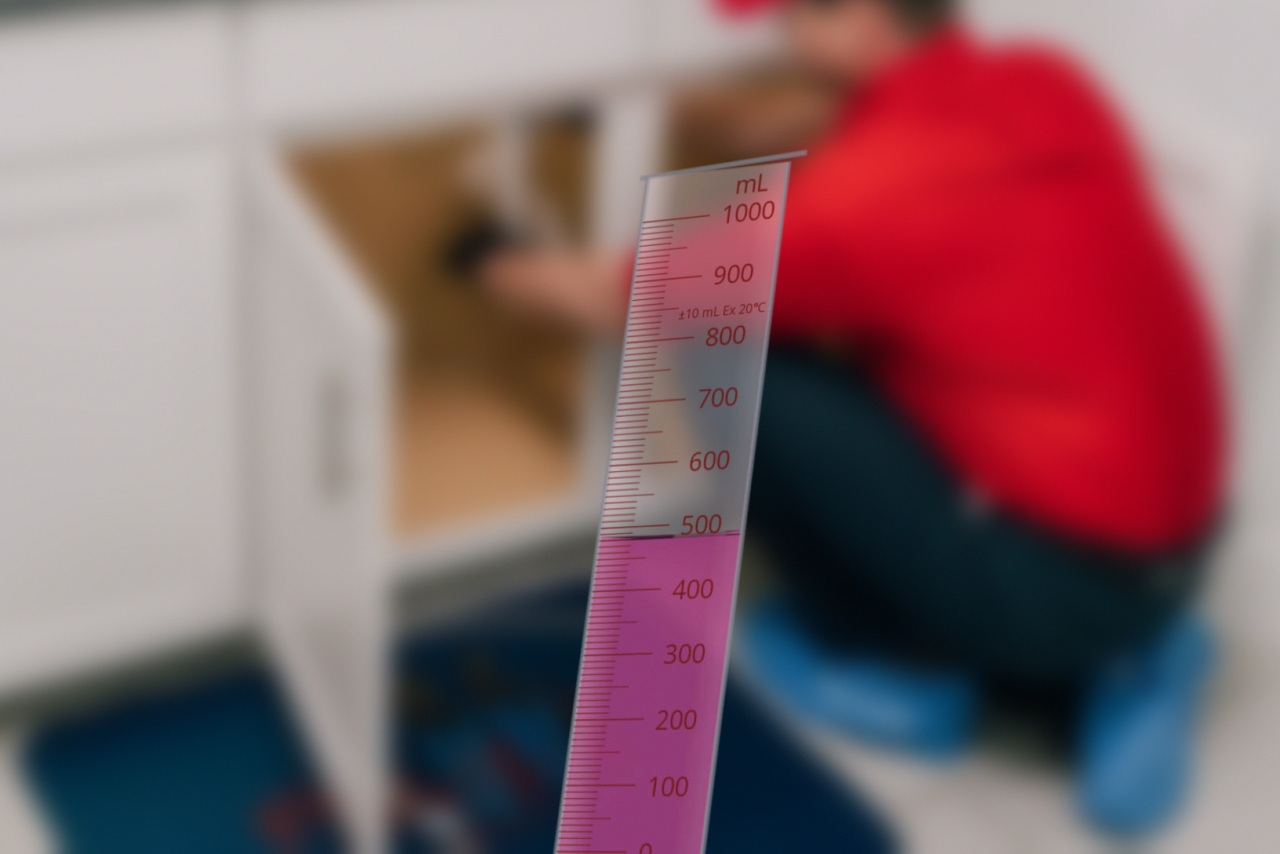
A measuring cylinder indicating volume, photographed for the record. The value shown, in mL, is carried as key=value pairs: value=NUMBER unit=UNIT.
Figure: value=480 unit=mL
